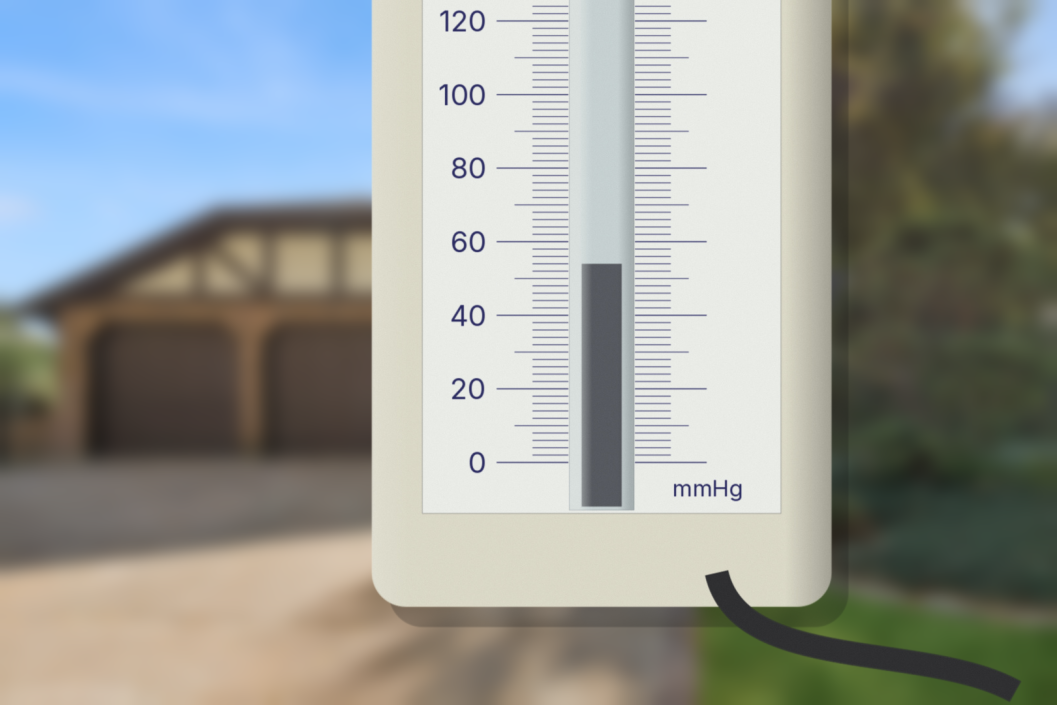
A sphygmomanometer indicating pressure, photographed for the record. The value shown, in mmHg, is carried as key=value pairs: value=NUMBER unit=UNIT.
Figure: value=54 unit=mmHg
